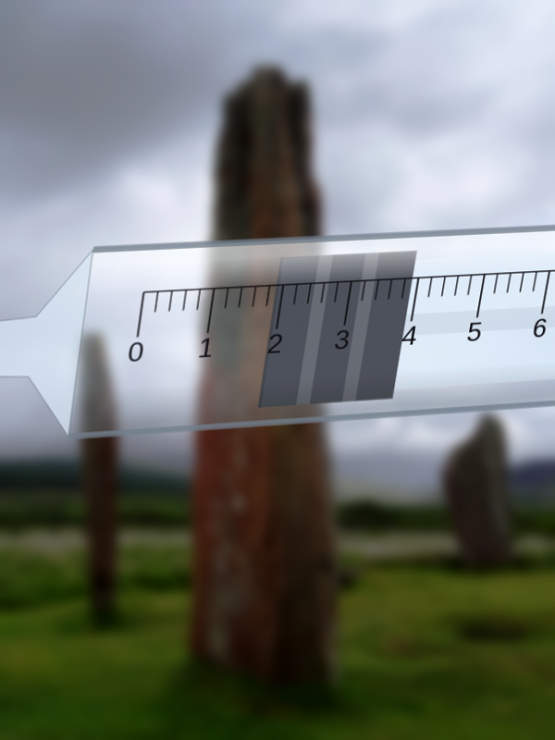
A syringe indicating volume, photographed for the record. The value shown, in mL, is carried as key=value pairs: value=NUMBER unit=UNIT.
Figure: value=1.9 unit=mL
